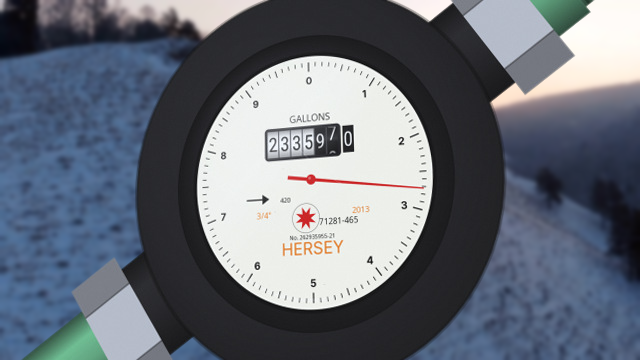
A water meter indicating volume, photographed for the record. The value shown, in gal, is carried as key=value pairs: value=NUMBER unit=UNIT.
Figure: value=2335972.7 unit=gal
